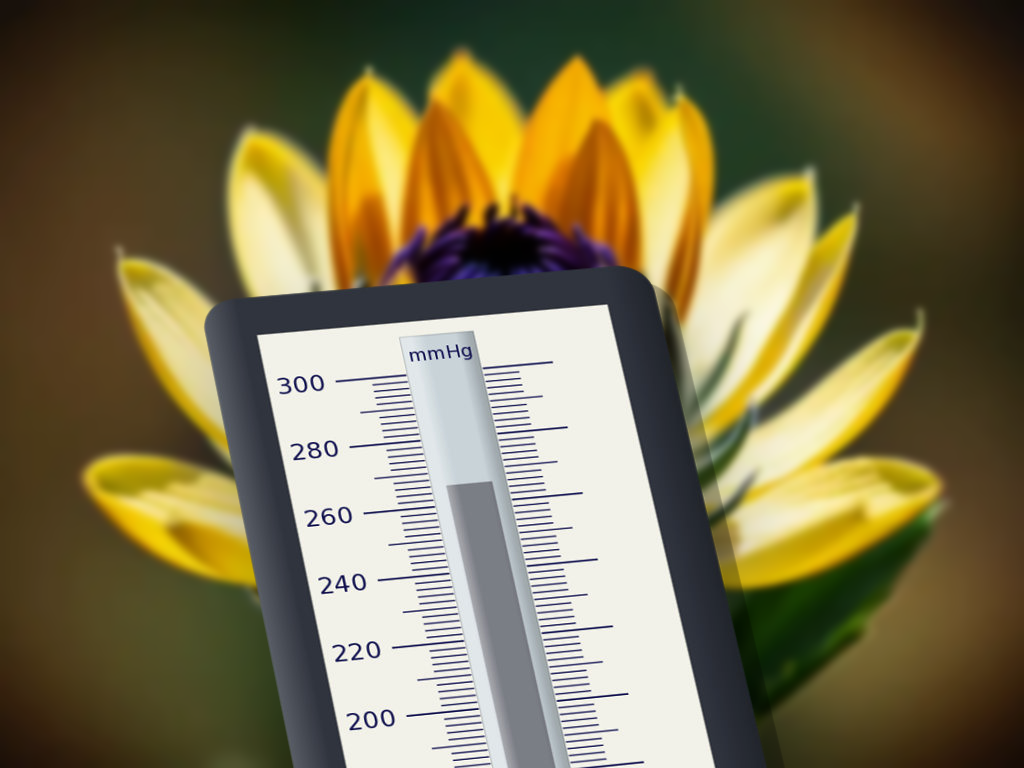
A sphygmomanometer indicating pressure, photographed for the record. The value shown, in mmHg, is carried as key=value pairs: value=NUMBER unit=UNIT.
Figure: value=266 unit=mmHg
